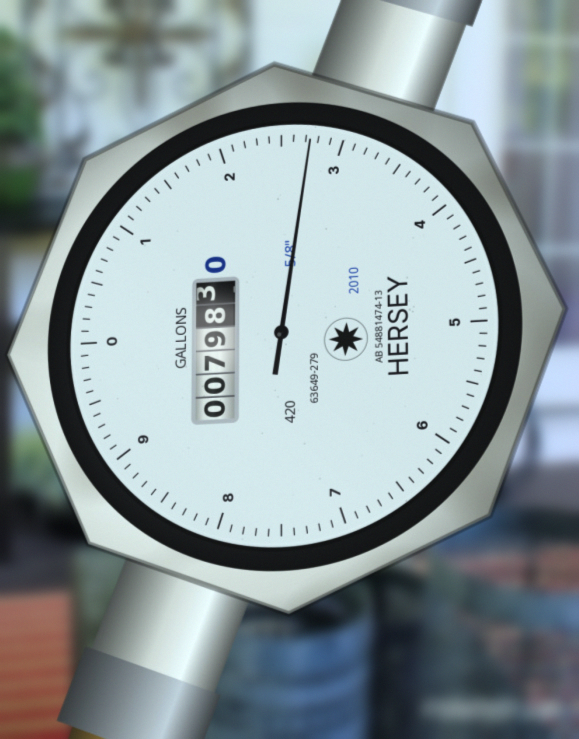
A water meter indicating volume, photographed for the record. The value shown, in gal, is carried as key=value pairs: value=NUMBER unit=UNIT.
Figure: value=79832.7 unit=gal
